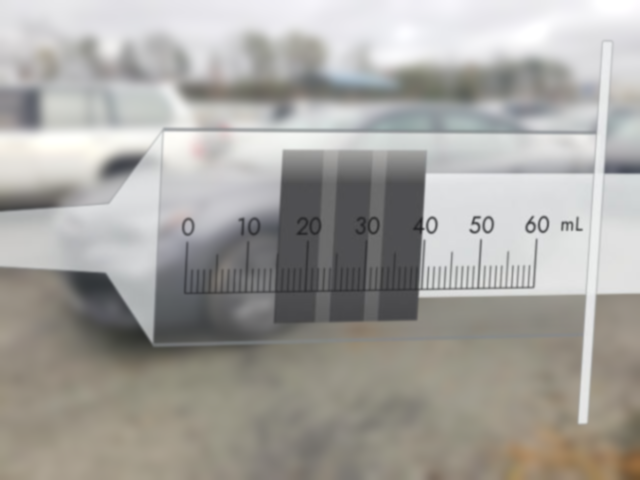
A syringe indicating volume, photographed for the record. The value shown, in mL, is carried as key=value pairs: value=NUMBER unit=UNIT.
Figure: value=15 unit=mL
